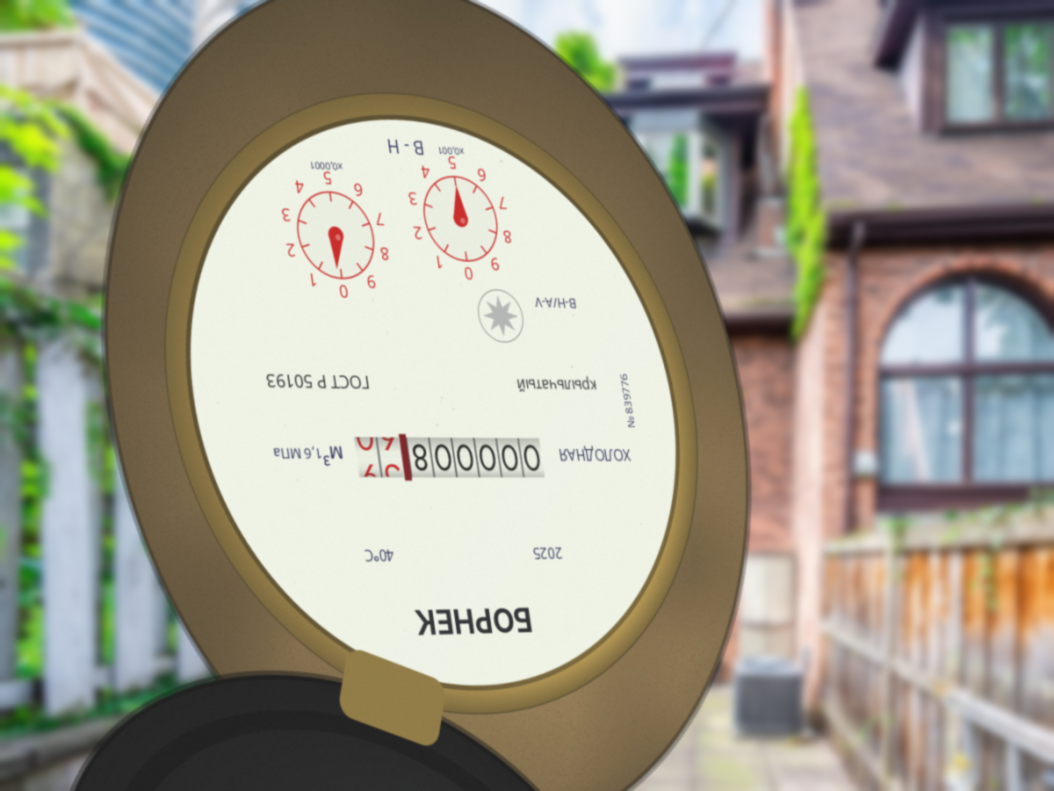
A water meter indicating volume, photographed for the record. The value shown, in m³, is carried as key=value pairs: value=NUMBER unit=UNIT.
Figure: value=8.5950 unit=m³
